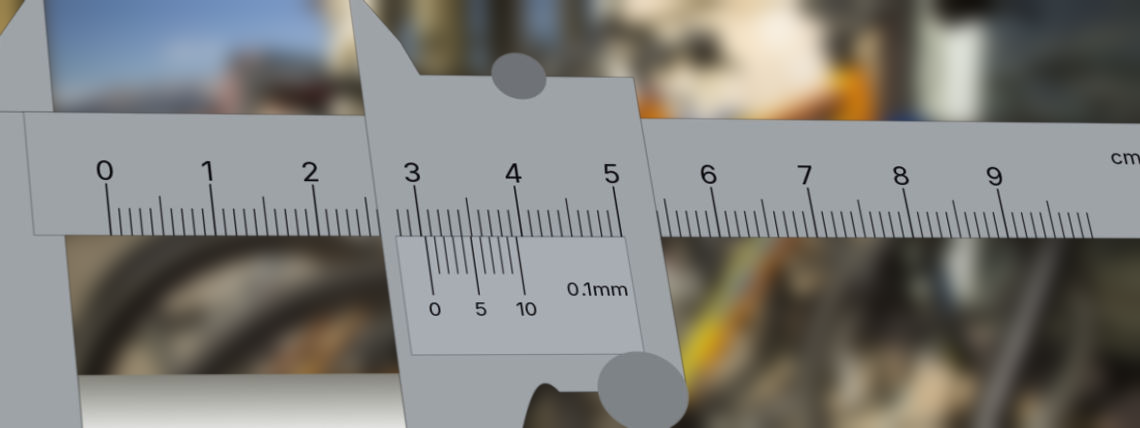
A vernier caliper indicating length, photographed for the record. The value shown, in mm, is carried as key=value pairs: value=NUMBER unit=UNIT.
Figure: value=30.4 unit=mm
